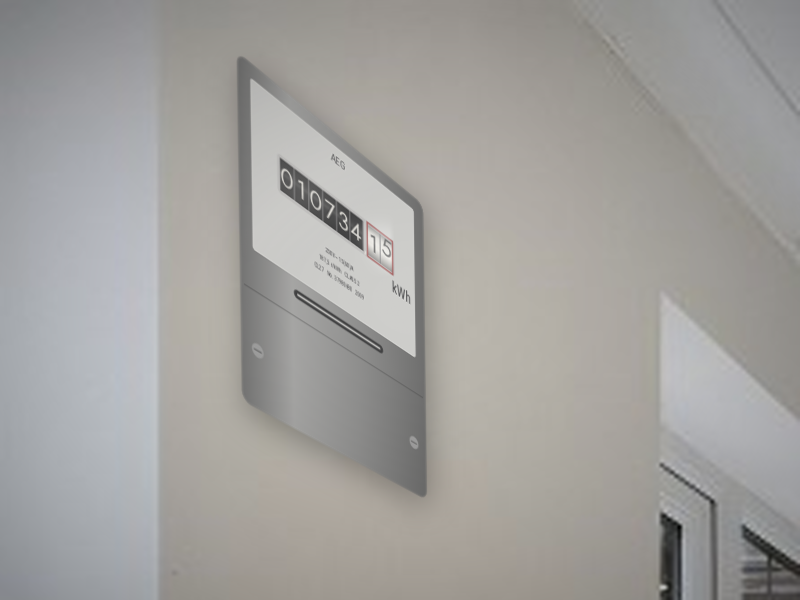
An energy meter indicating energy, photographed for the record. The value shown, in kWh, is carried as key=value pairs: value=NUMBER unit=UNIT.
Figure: value=10734.15 unit=kWh
